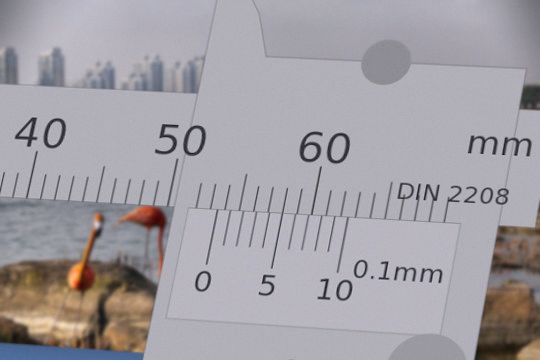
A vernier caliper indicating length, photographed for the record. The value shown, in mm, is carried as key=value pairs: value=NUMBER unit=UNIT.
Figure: value=53.5 unit=mm
